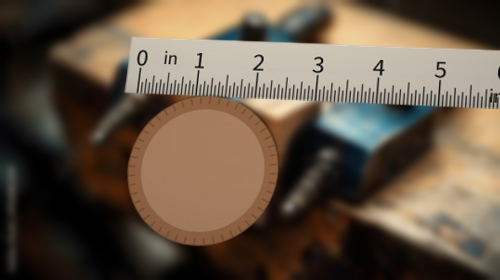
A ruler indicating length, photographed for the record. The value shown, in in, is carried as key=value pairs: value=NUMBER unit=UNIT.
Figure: value=2.5 unit=in
